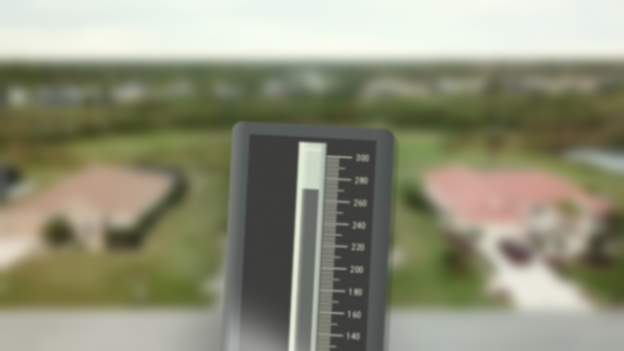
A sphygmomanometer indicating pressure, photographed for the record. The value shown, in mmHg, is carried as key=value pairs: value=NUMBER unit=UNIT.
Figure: value=270 unit=mmHg
